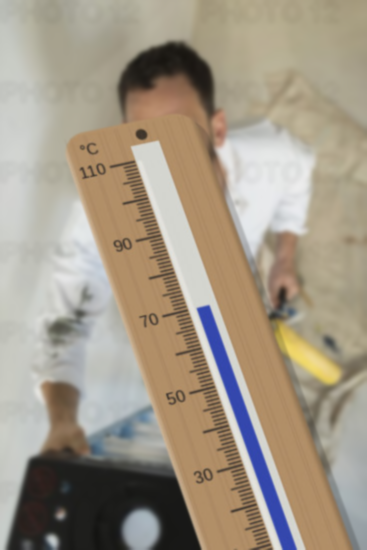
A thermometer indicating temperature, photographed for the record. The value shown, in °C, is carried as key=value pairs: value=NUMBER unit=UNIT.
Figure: value=70 unit=°C
